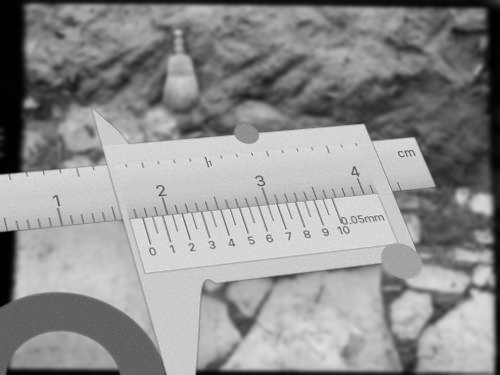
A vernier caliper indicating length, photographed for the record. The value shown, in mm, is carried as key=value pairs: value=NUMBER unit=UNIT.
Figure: value=17.6 unit=mm
